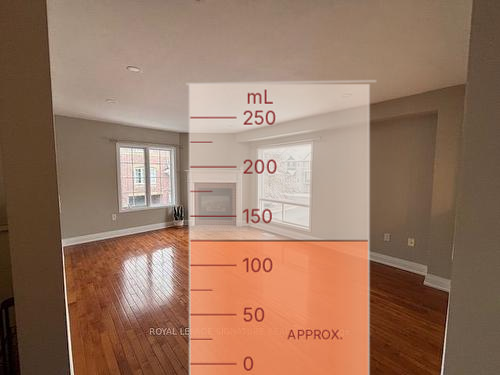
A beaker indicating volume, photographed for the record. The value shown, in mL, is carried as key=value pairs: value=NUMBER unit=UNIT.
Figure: value=125 unit=mL
